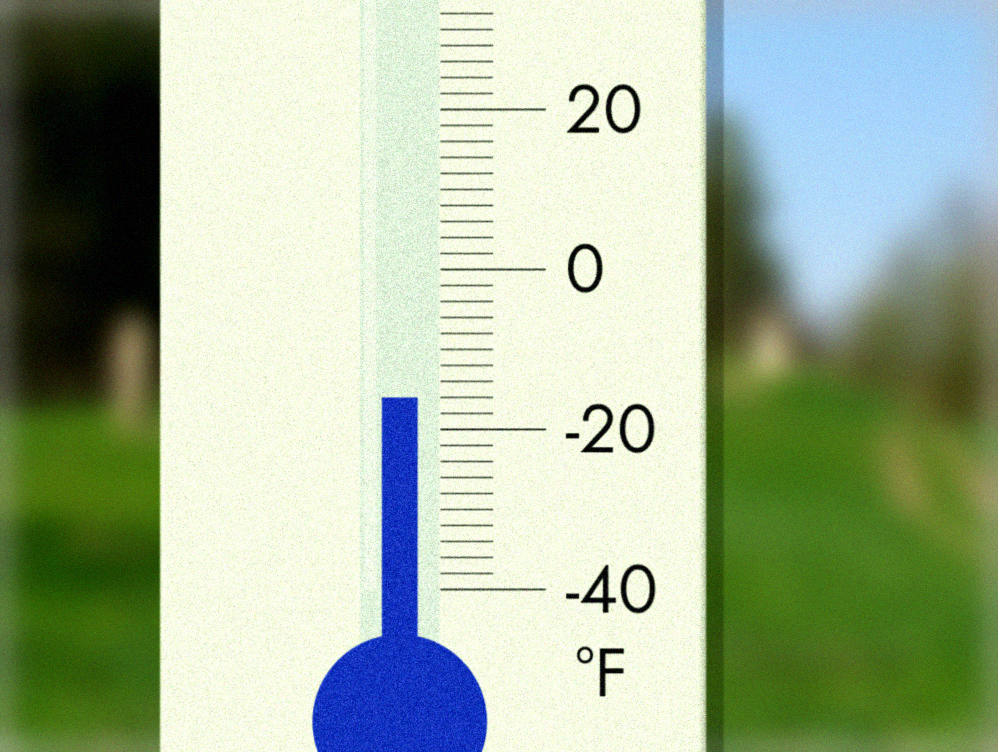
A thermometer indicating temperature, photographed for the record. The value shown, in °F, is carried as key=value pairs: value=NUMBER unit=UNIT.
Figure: value=-16 unit=°F
